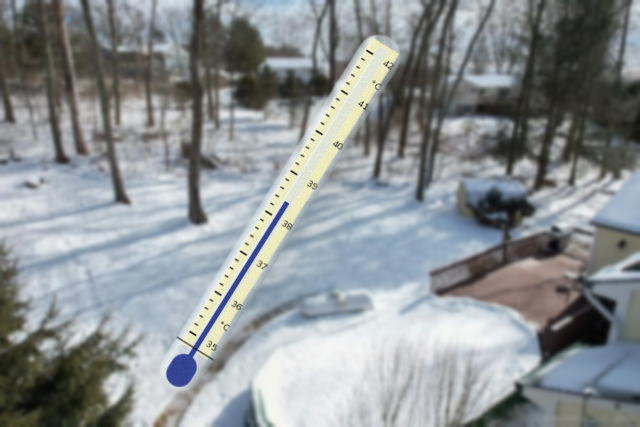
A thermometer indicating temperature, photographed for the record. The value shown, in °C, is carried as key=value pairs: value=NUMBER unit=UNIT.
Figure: value=38.4 unit=°C
